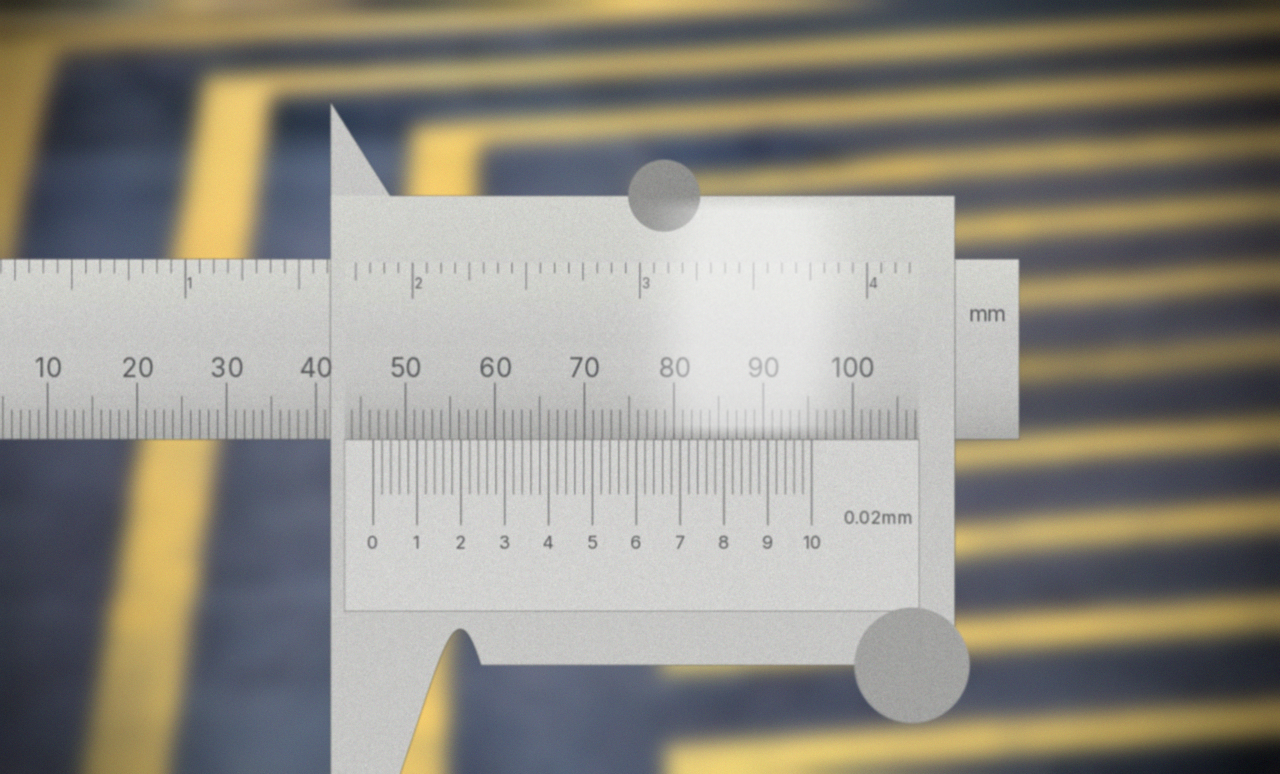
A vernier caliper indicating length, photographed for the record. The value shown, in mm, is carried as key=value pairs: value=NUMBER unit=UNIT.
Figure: value=46.4 unit=mm
